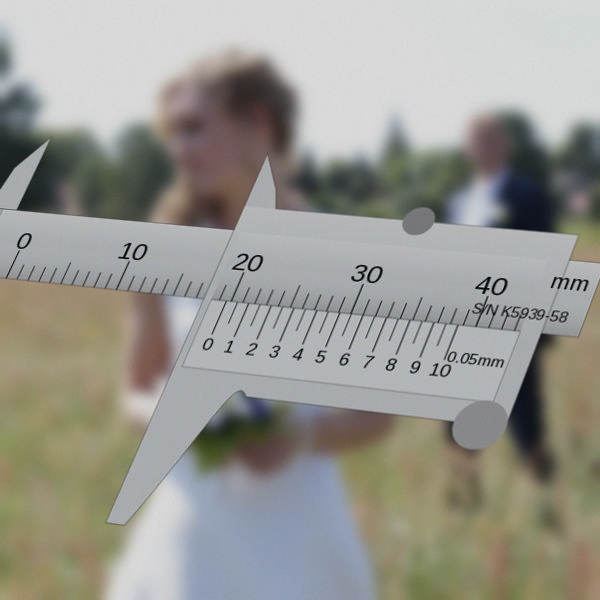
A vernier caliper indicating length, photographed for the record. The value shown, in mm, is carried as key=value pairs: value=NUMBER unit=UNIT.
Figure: value=19.6 unit=mm
